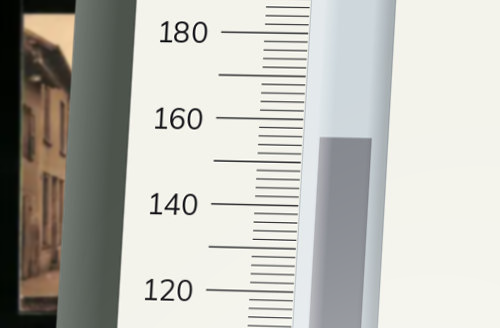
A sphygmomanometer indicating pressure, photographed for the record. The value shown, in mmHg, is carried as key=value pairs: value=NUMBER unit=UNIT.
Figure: value=156 unit=mmHg
